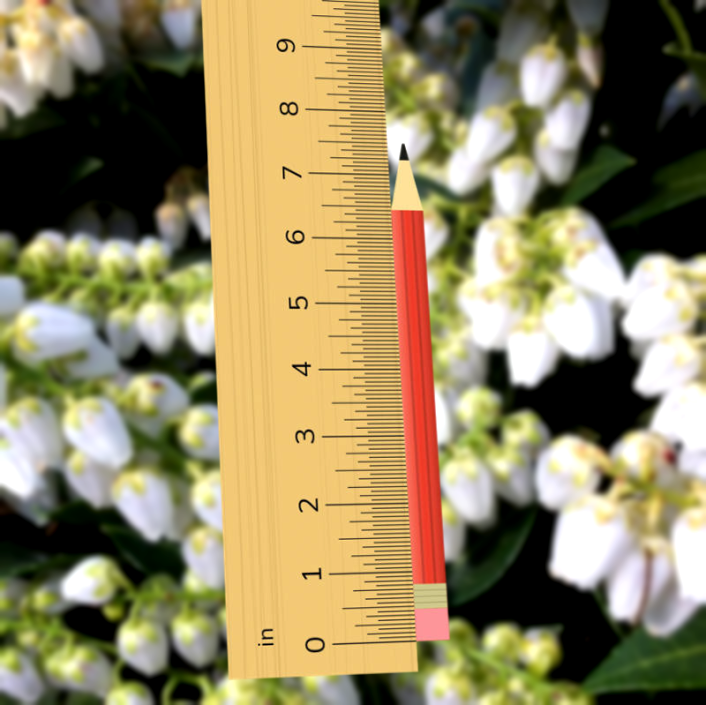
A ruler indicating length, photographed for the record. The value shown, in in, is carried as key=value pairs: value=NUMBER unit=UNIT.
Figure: value=7.5 unit=in
